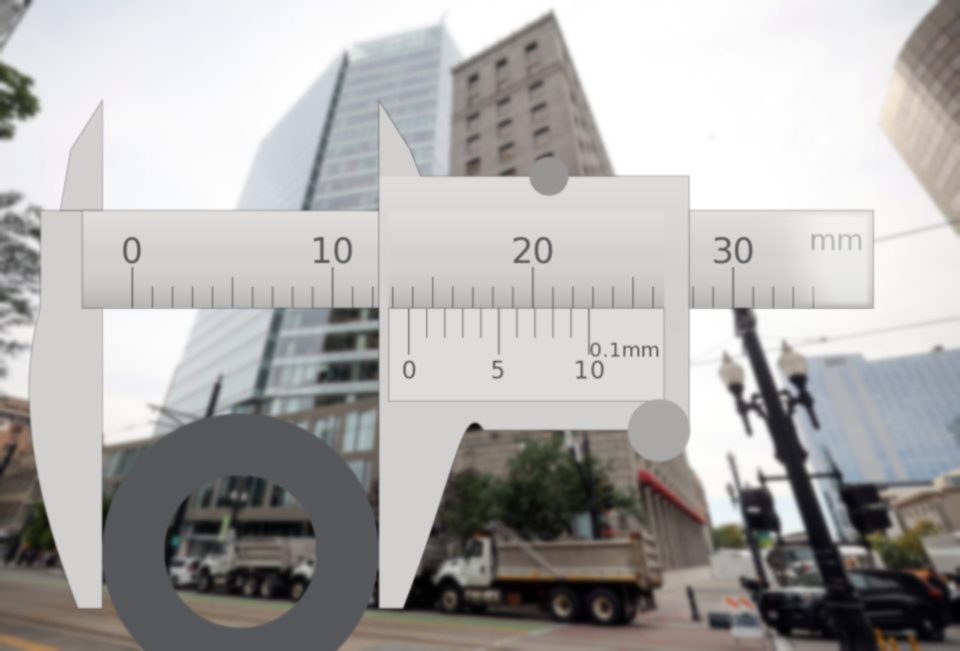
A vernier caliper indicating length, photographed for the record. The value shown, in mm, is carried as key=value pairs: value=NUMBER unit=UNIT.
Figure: value=13.8 unit=mm
